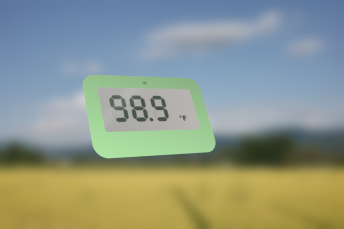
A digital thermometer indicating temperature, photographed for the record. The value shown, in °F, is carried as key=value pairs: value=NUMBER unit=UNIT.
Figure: value=98.9 unit=°F
